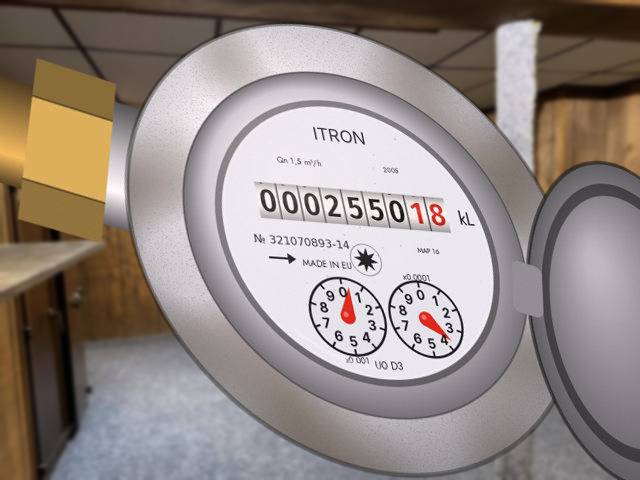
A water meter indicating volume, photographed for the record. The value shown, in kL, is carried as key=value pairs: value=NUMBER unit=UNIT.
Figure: value=2550.1803 unit=kL
